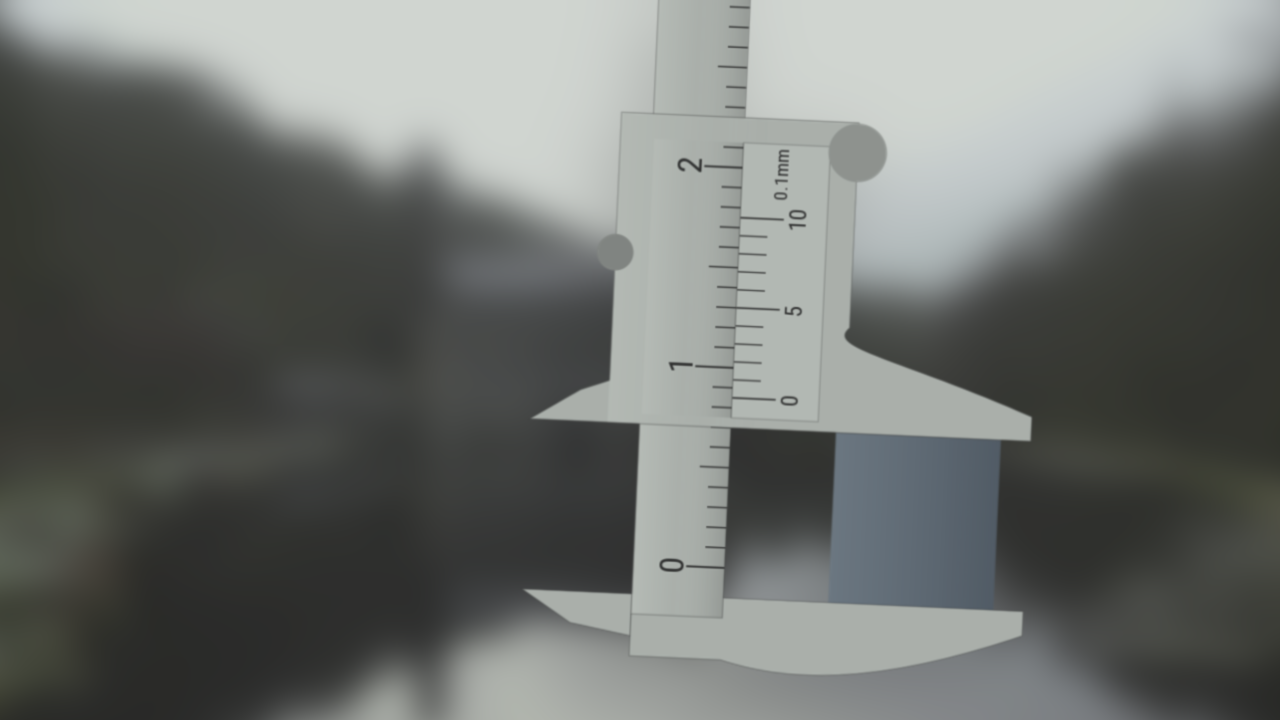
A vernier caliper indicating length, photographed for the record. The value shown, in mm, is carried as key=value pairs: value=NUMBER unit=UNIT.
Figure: value=8.5 unit=mm
